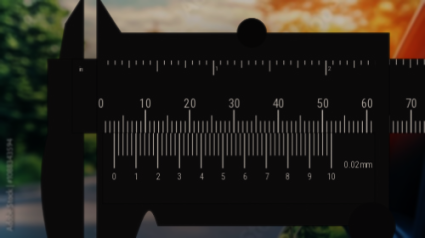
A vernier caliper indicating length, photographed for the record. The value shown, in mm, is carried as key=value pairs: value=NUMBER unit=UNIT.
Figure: value=3.0 unit=mm
